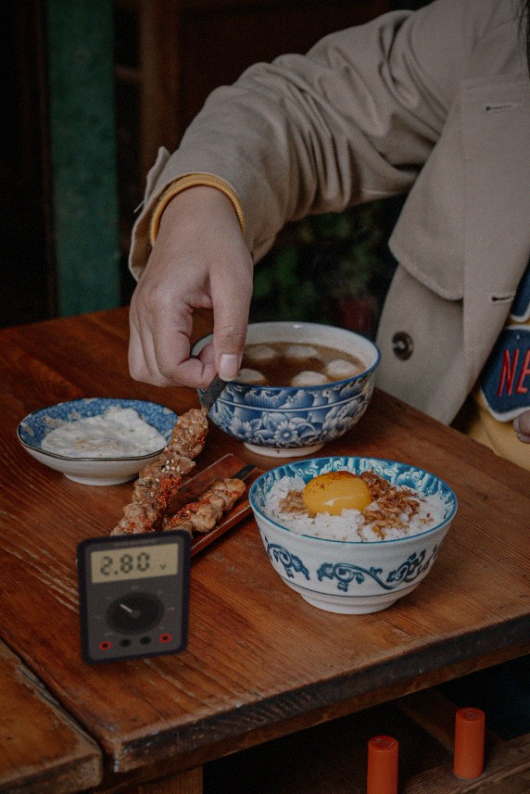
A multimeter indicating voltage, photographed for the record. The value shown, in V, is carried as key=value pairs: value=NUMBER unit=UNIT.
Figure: value=2.80 unit=V
